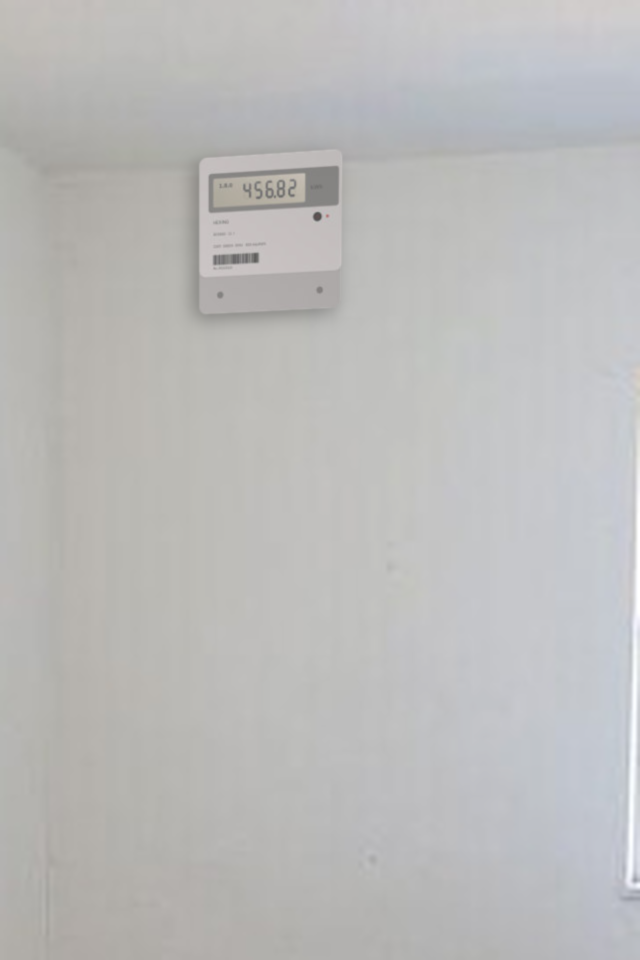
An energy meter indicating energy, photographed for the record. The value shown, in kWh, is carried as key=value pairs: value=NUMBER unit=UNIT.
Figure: value=456.82 unit=kWh
